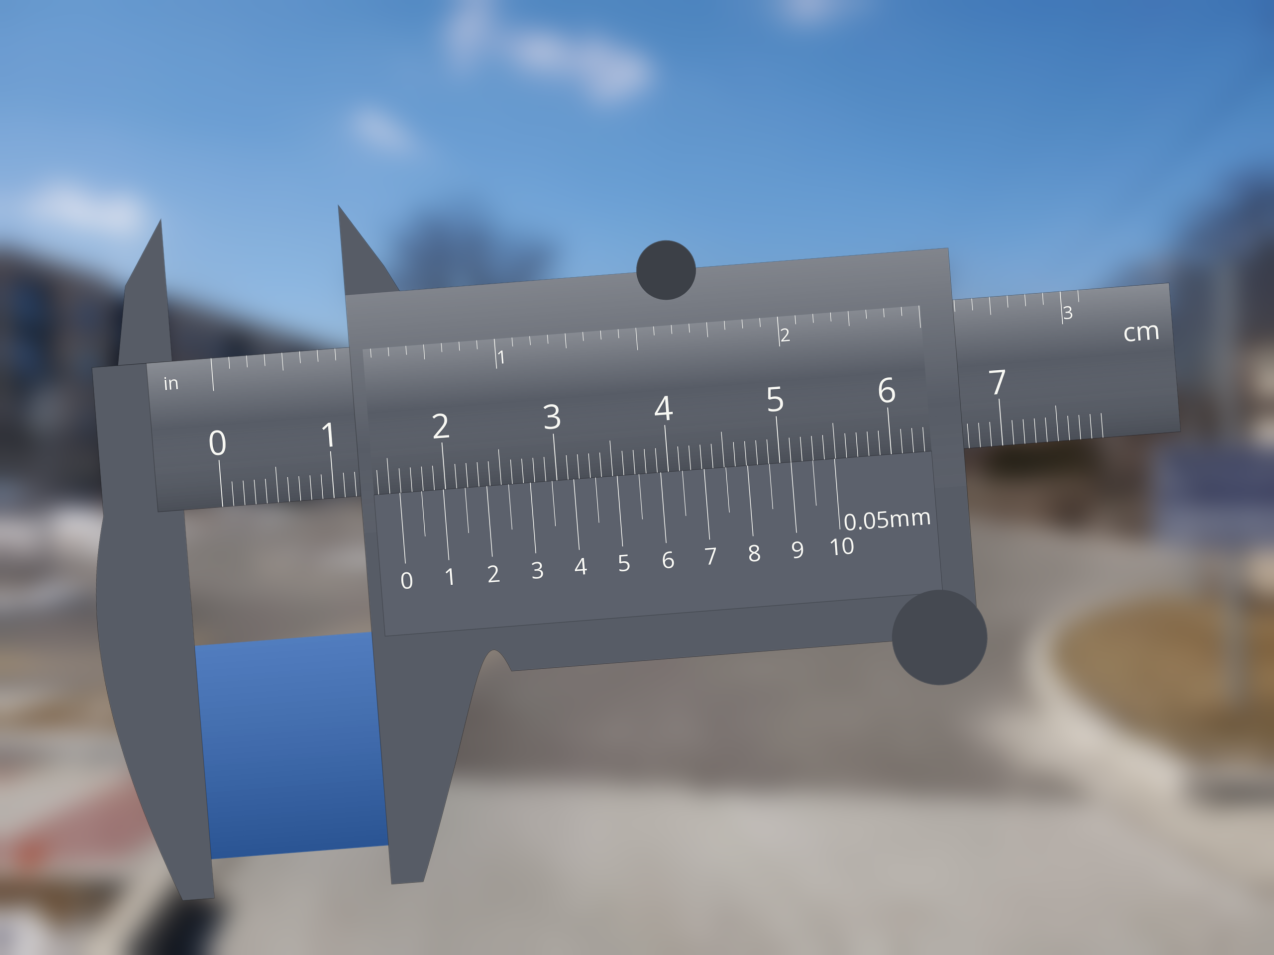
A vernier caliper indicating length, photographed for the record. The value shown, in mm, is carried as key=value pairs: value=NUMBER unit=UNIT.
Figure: value=15.9 unit=mm
